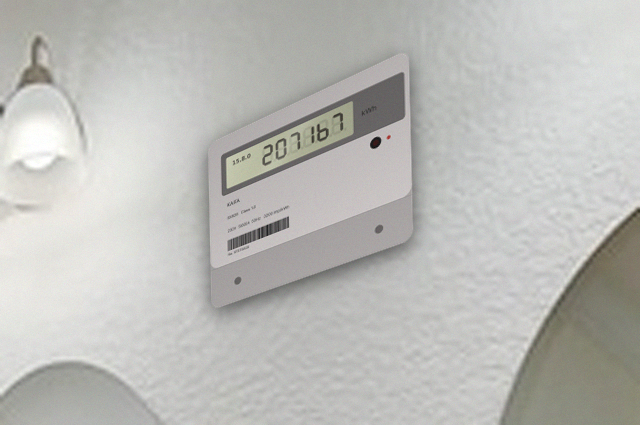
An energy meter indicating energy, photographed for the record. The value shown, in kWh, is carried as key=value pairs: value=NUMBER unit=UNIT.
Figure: value=207167 unit=kWh
